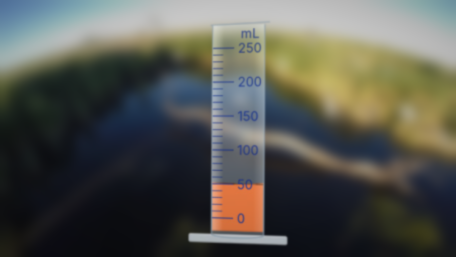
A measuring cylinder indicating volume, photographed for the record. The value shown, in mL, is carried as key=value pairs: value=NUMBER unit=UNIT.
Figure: value=50 unit=mL
